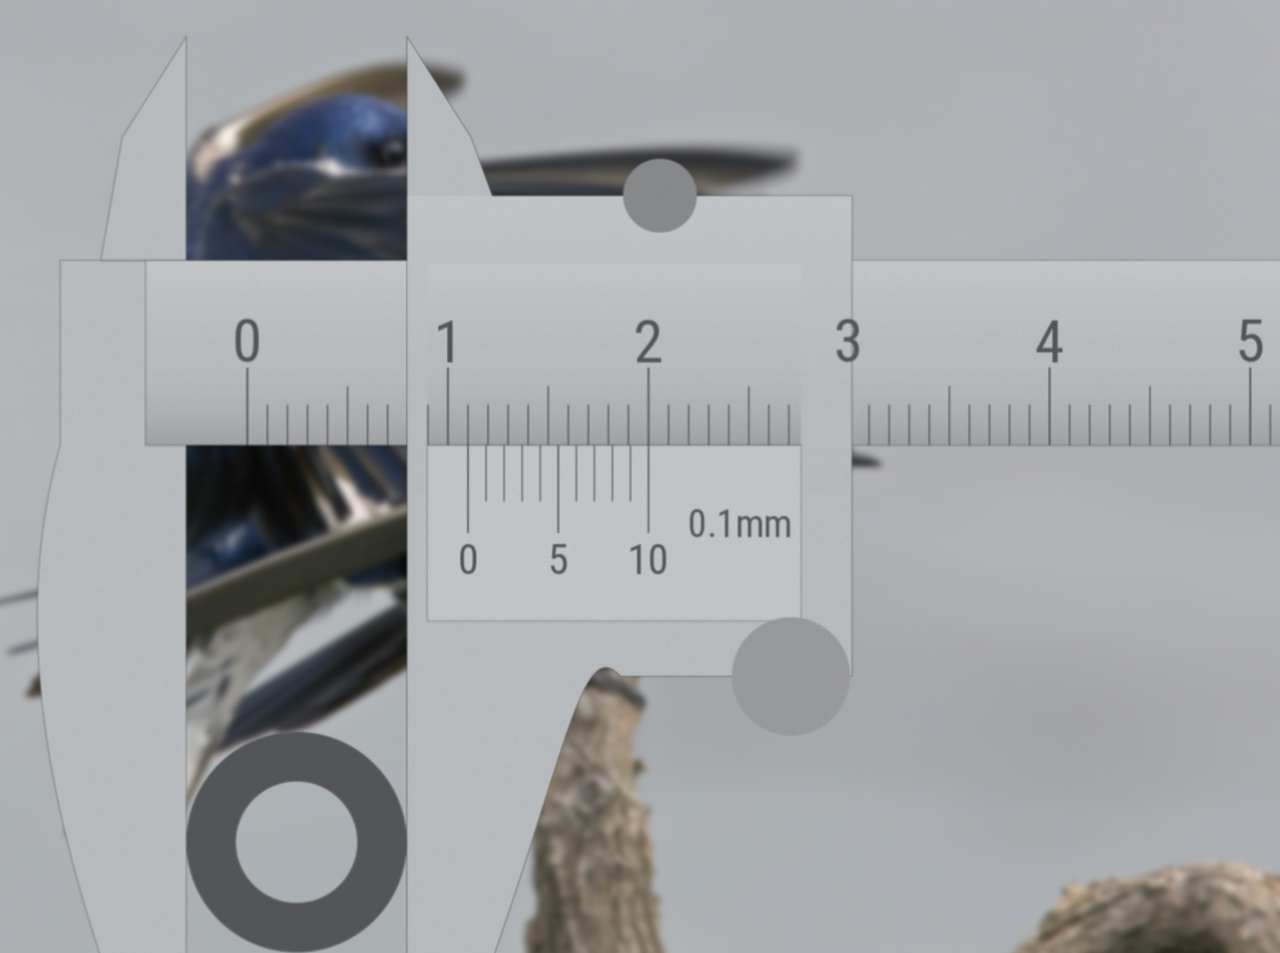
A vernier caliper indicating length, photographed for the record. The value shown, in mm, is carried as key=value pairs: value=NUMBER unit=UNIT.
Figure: value=11.0 unit=mm
